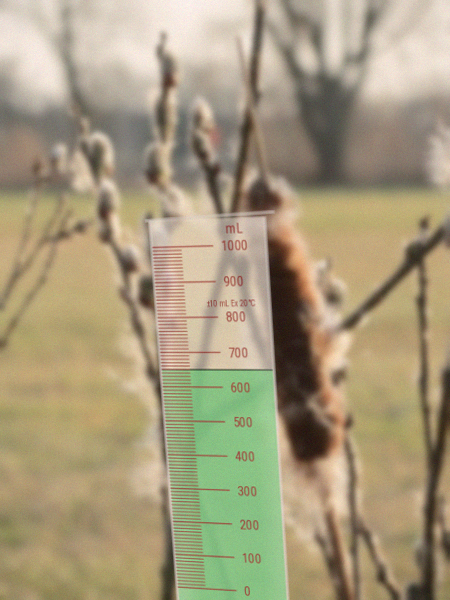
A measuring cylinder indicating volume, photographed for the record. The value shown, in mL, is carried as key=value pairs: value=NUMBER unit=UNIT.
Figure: value=650 unit=mL
